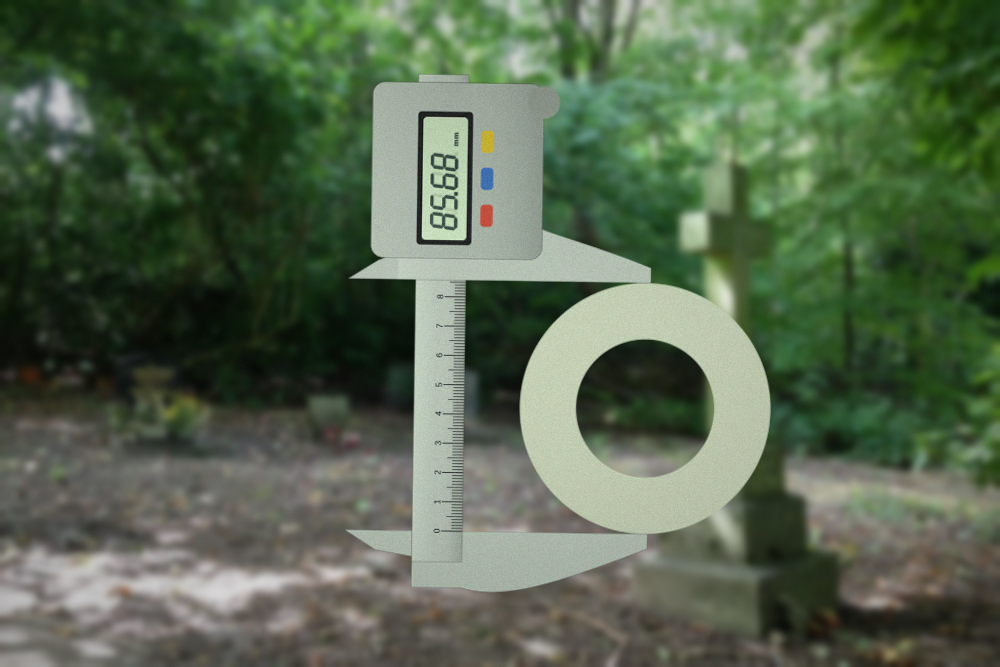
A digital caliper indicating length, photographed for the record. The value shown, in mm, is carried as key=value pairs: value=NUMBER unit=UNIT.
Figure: value=85.68 unit=mm
